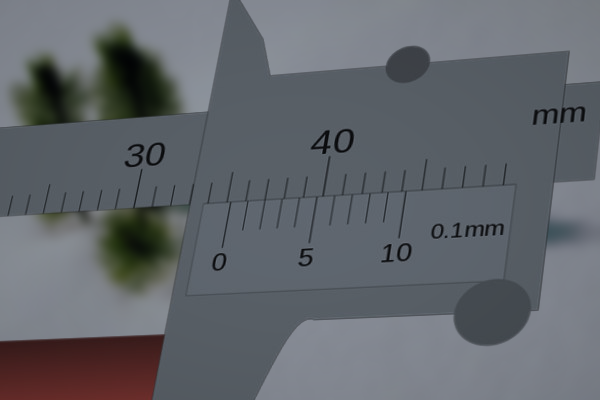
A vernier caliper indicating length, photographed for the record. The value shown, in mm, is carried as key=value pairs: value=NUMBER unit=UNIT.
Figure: value=35.2 unit=mm
